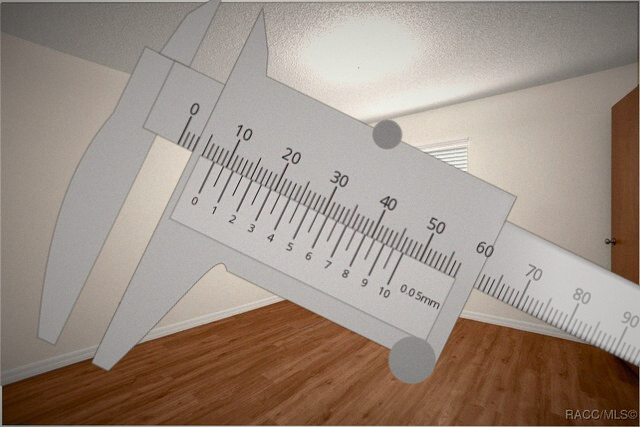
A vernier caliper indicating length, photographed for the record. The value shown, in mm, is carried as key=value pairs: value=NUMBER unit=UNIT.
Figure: value=7.5 unit=mm
